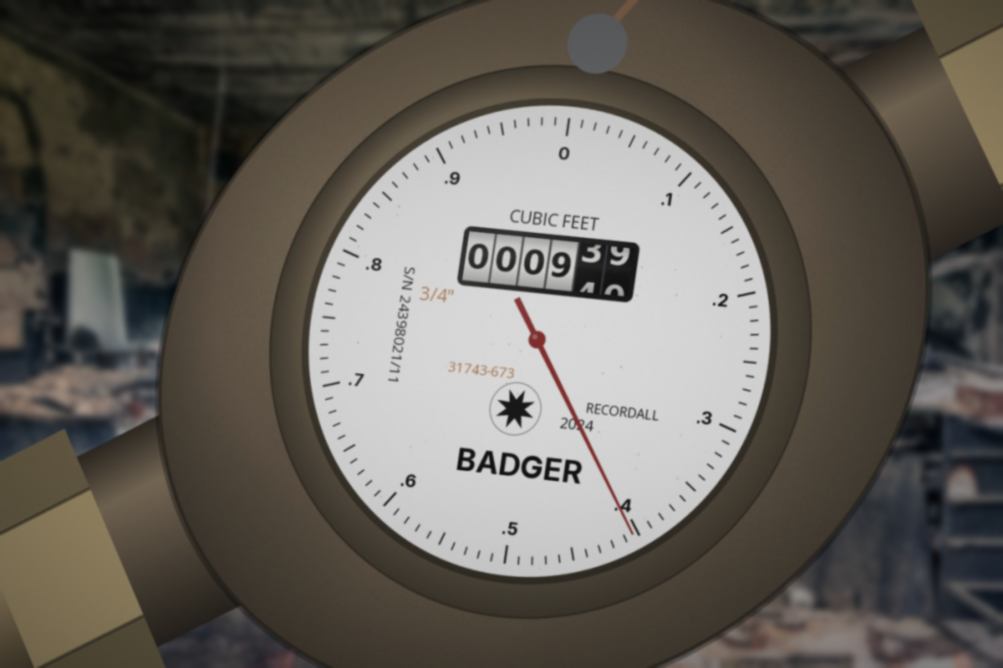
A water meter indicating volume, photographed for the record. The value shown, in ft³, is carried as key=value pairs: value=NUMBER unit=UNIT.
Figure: value=939.40 unit=ft³
